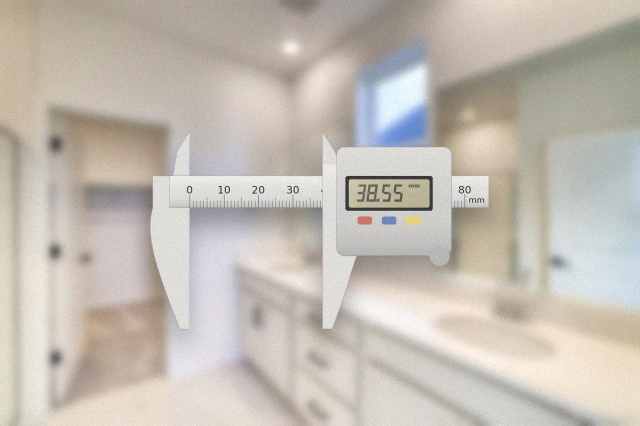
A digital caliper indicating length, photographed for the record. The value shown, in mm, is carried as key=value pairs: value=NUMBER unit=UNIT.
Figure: value=38.55 unit=mm
